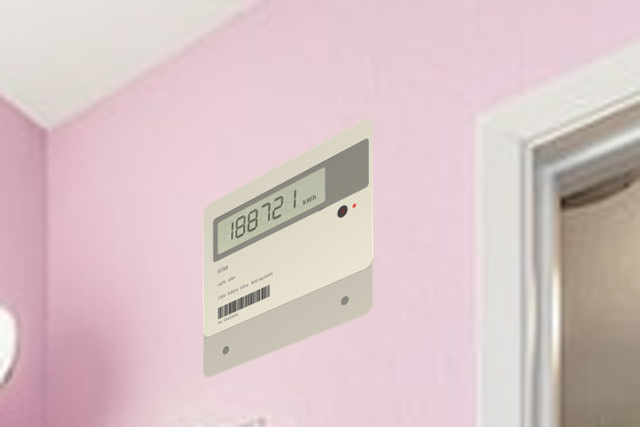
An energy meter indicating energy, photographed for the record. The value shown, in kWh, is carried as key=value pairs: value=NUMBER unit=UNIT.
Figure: value=188721 unit=kWh
